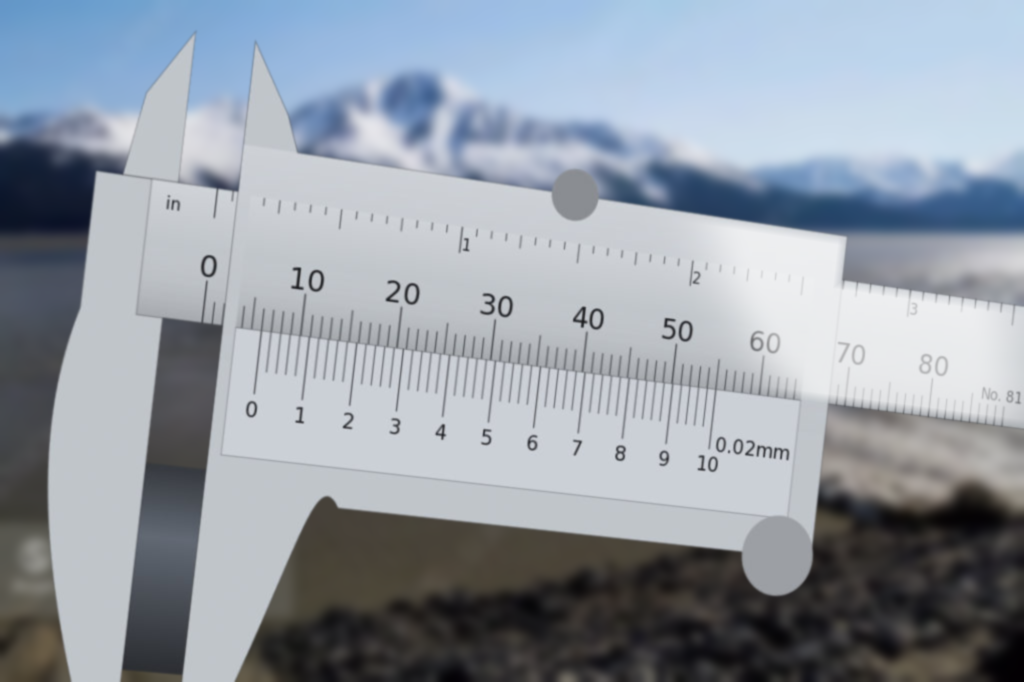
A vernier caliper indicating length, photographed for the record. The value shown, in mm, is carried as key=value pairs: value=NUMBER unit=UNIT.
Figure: value=6.0 unit=mm
